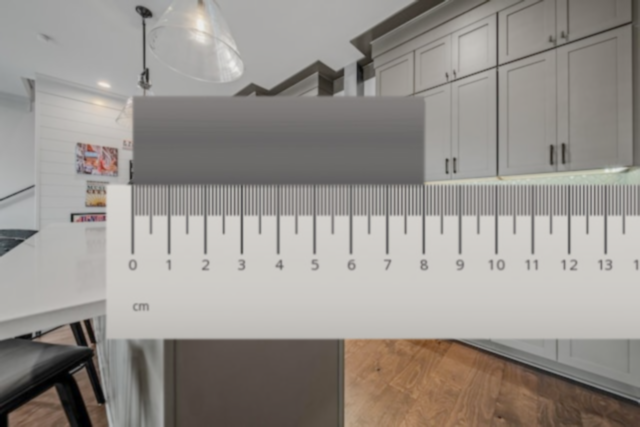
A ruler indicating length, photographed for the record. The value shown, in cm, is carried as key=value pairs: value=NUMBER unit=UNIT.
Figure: value=8 unit=cm
